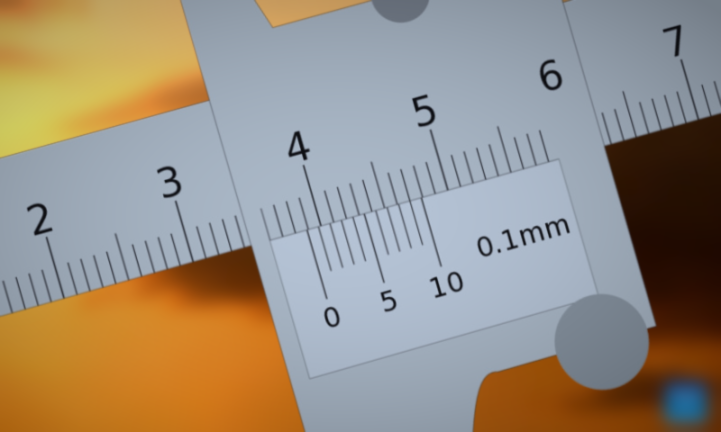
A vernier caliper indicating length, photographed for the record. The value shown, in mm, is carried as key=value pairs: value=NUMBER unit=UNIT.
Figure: value=38.9 unit=mm
